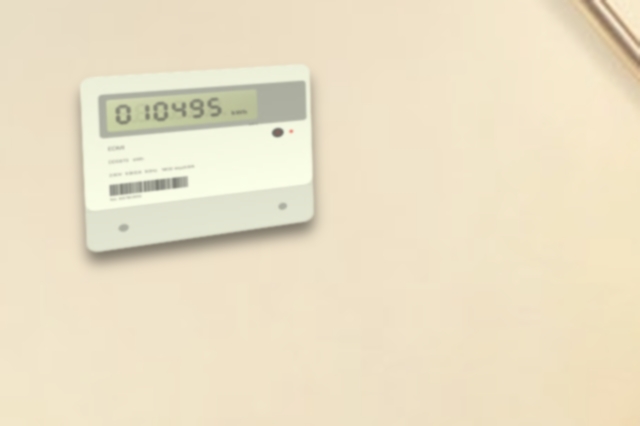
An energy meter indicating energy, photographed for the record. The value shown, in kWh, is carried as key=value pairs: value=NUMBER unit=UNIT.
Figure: value=10495 unit=kWh
